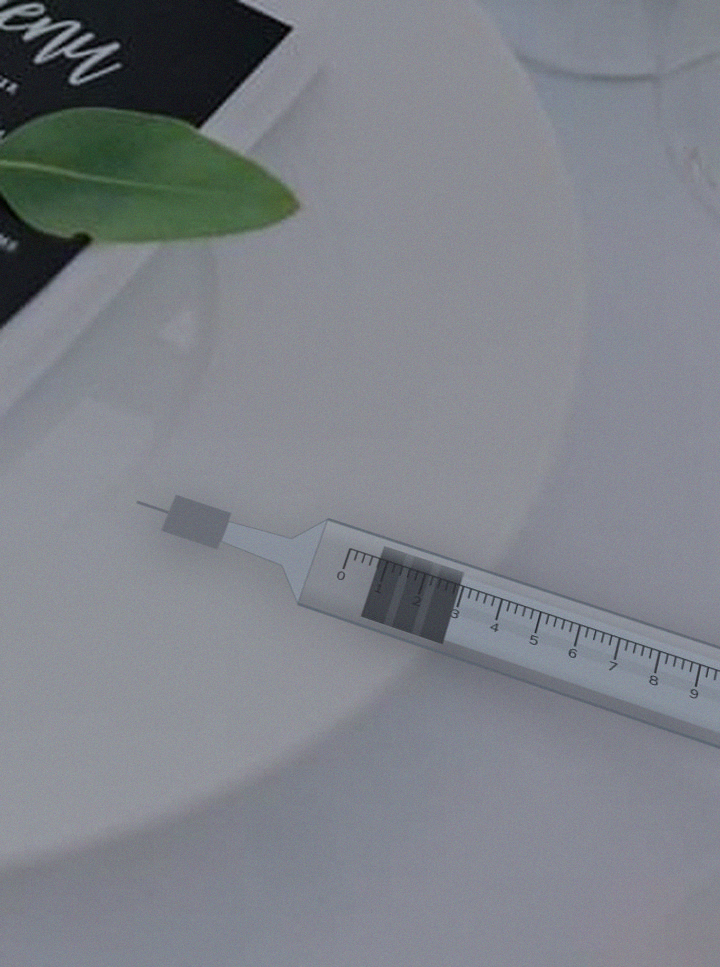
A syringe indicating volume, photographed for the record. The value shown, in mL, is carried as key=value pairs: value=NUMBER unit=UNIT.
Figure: value=0.8 unit=mL
